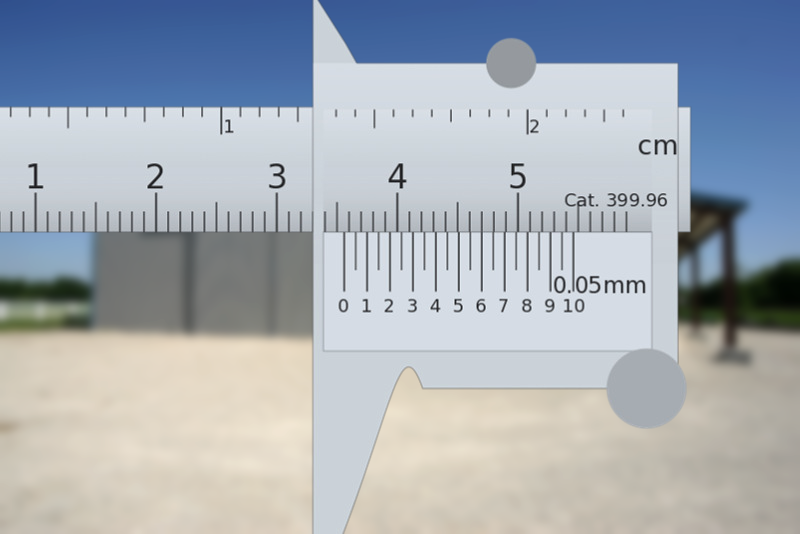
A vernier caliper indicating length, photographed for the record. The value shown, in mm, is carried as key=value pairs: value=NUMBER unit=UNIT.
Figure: value=35.6 unit=mm
